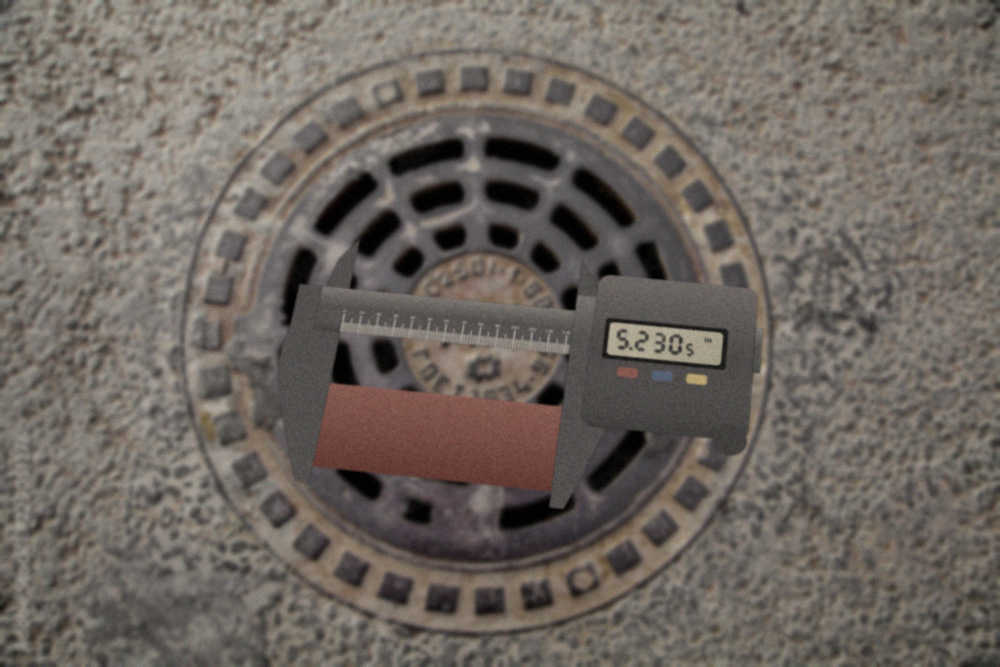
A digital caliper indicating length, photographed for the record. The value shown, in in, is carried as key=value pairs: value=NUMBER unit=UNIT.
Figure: value=5.2305 unit=in
